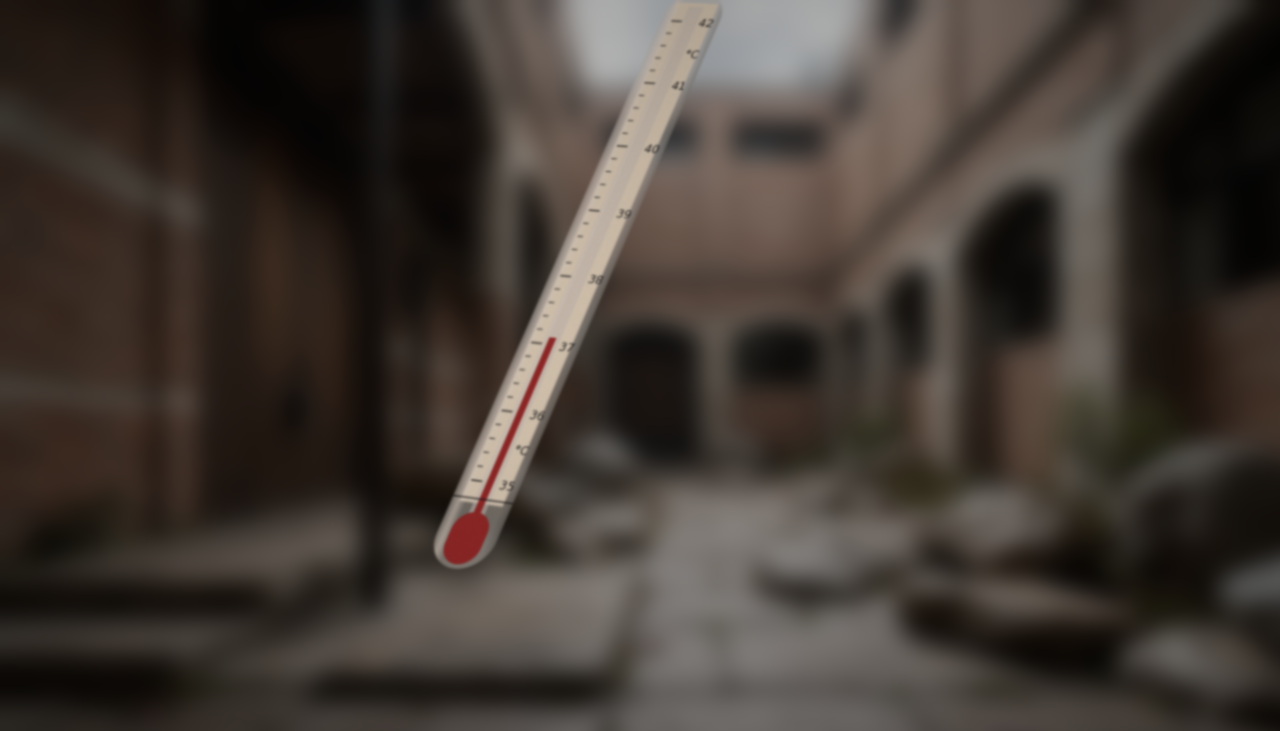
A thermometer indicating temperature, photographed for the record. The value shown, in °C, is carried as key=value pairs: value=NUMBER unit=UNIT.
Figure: value=37.1 unit=°C
